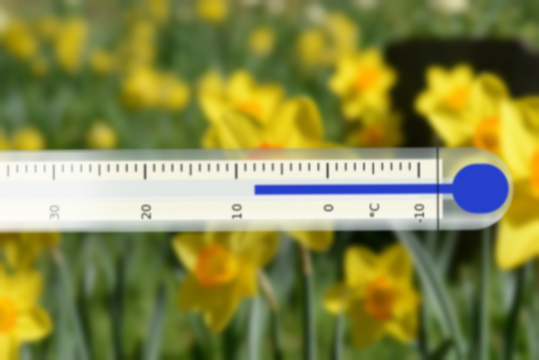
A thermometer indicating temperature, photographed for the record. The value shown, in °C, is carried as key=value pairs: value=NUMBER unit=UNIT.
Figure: value=8 unit=°C
